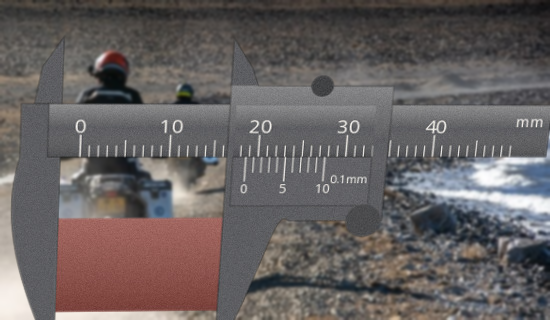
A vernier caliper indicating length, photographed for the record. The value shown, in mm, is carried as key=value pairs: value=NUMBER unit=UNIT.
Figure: value=18.6 unit=mm
